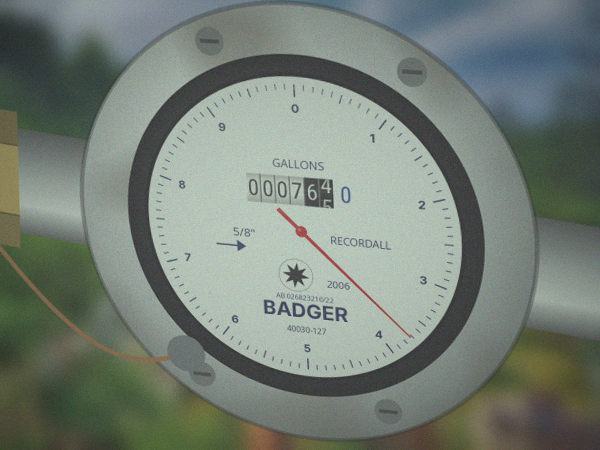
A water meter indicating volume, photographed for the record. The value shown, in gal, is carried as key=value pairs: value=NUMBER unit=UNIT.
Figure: value=7643.7 unit=gal
